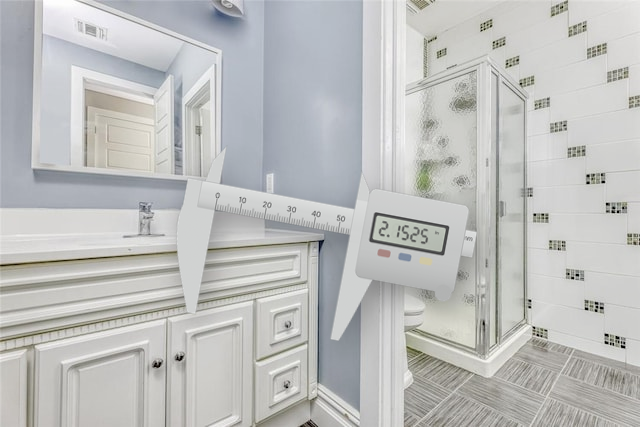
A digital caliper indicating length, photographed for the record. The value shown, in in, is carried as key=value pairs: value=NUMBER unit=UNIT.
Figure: value=2.1525 unit=in
